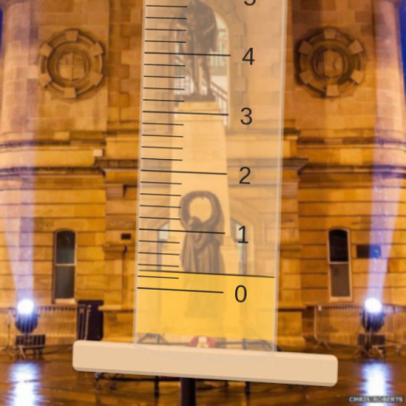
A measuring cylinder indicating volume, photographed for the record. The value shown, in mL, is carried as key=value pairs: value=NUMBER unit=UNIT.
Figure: value=0.3 unit=mL
